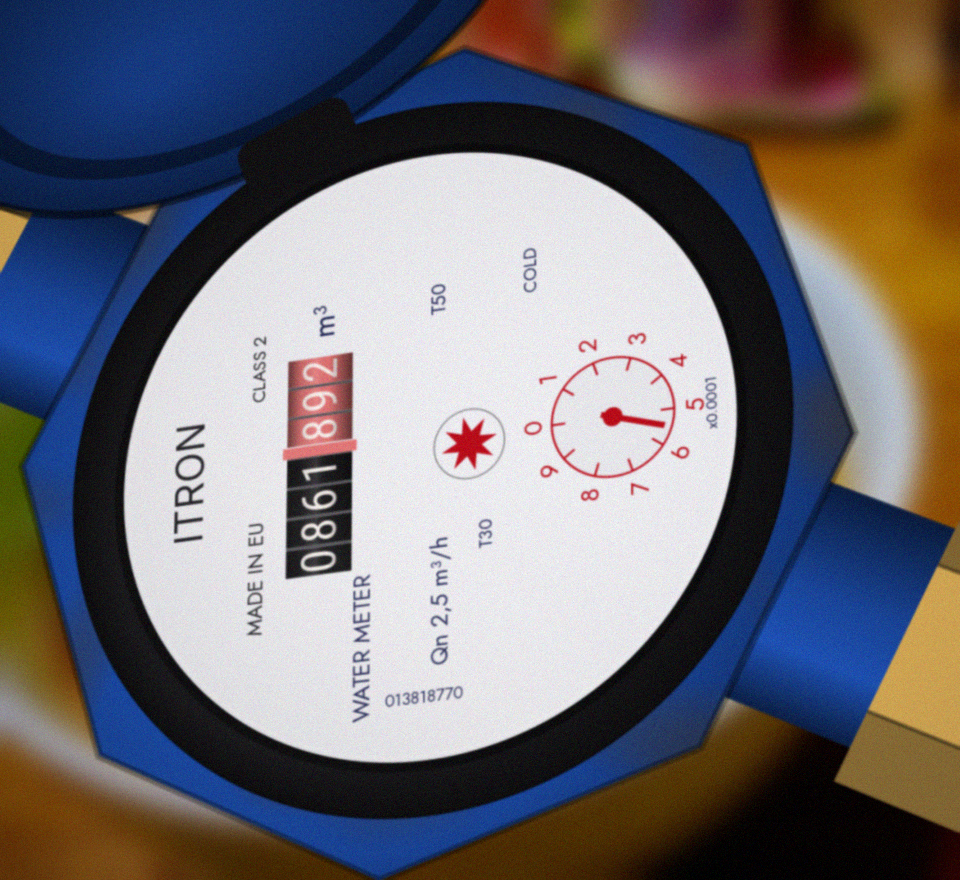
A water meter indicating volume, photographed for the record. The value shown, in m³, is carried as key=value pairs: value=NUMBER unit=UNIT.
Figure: value=861.8925 unit=m³
